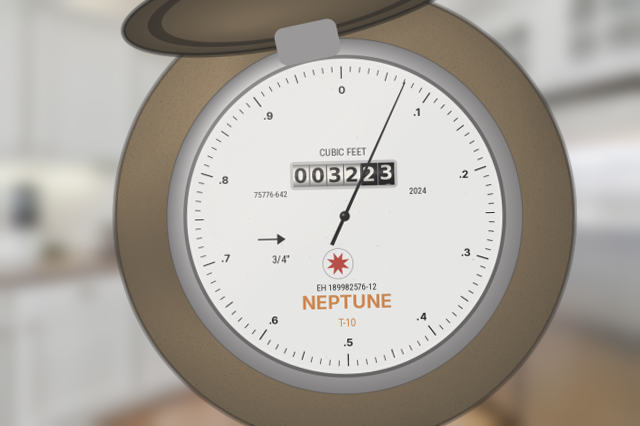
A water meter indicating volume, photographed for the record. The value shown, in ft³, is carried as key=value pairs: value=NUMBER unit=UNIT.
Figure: value=3223.07 unit=ft³
